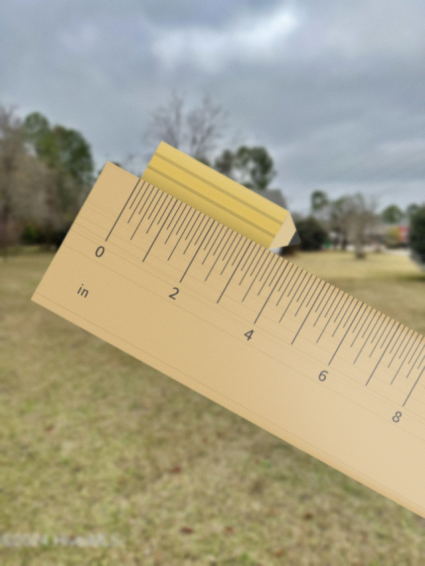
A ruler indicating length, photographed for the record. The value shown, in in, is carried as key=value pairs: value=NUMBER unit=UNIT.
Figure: value=4 unit=in
